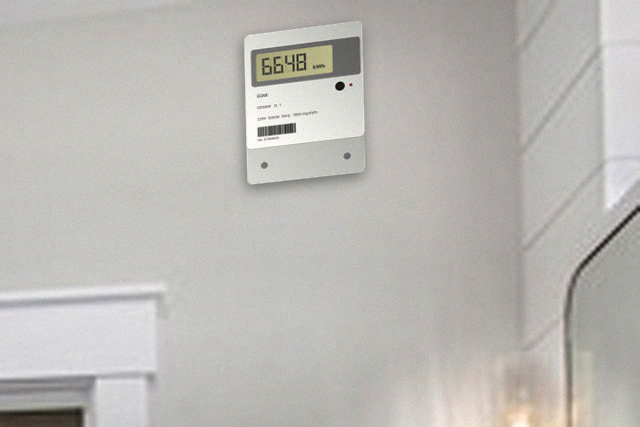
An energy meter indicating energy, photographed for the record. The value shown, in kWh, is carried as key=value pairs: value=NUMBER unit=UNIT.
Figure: value=6648 unit=kWh
